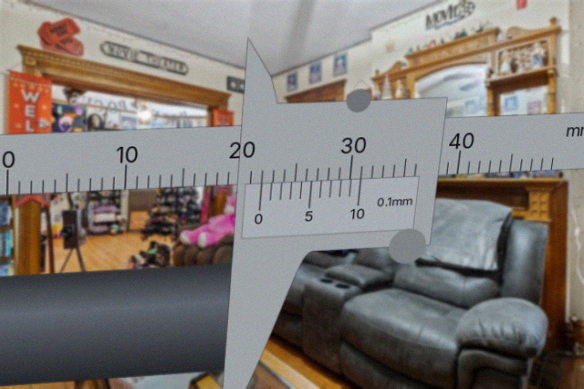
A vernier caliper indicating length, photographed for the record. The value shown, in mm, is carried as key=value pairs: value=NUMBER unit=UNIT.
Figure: value=22.0 unit=mm
